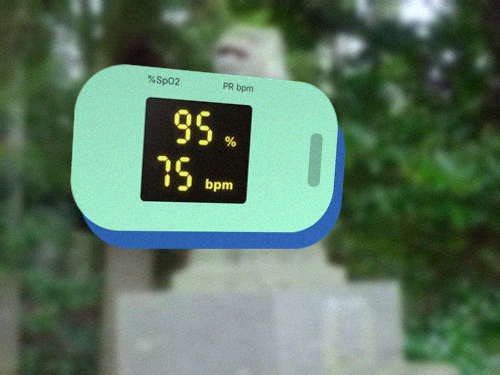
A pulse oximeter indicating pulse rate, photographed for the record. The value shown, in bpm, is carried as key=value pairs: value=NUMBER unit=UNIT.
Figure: value=75 unit=bpm
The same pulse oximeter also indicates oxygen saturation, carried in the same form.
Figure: value=95 unit=%
